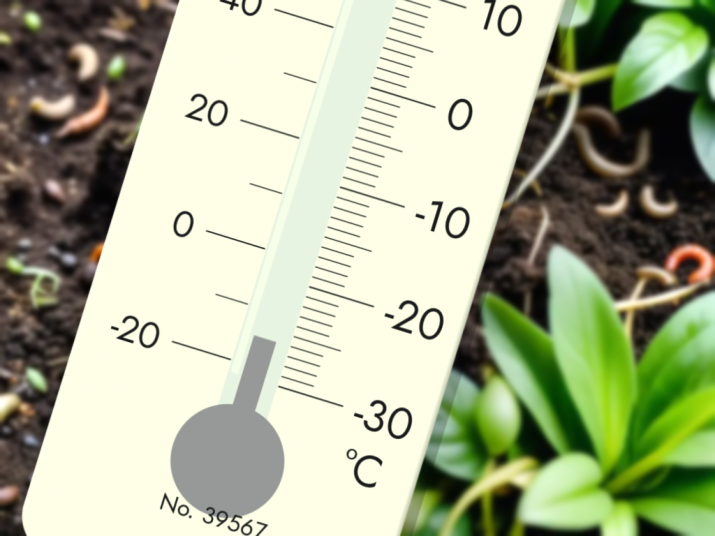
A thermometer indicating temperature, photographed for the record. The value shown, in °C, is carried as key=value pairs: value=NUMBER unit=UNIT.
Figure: value=-26 unit=°C
